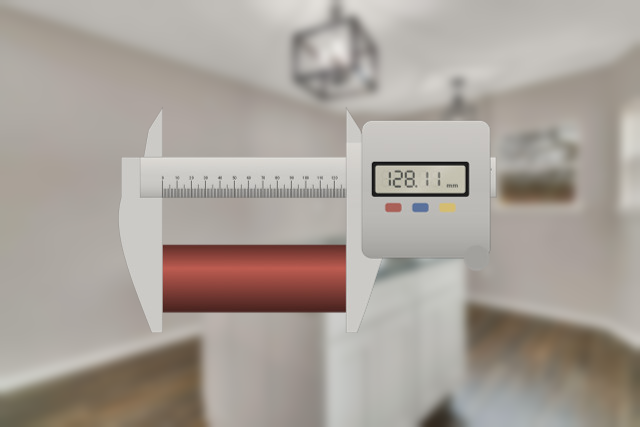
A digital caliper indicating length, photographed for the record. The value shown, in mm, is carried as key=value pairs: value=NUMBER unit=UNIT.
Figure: value=128.11 unit=mm
